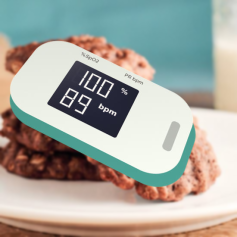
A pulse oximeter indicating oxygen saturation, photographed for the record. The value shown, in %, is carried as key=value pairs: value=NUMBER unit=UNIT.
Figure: value=100 unit=%
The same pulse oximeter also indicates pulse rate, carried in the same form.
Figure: value=89 unit=bpm
